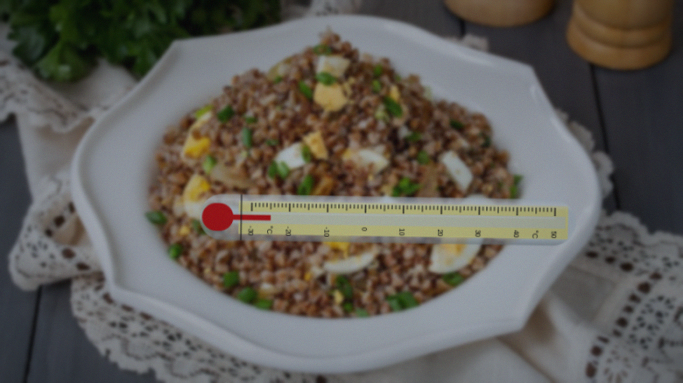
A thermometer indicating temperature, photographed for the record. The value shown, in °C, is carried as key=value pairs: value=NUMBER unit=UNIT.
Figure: value=-25 unit=°C
